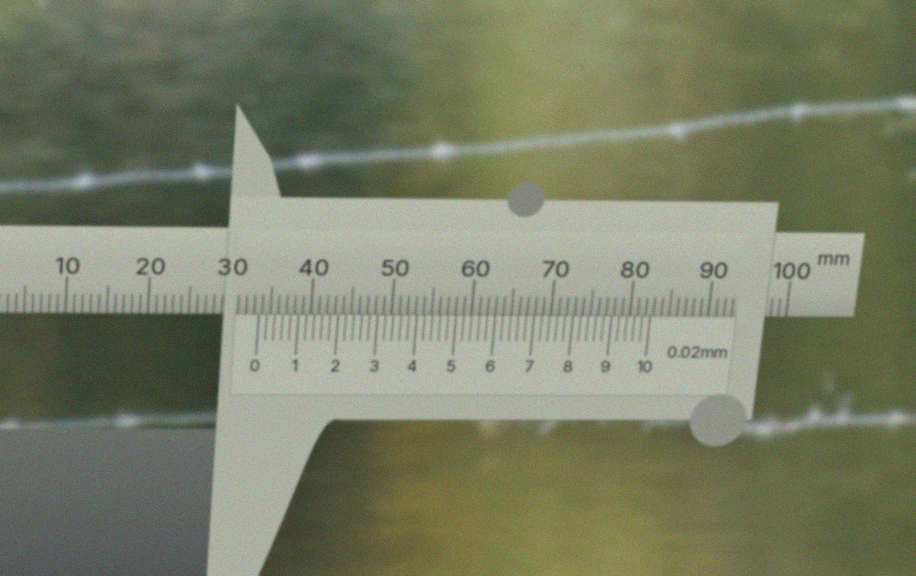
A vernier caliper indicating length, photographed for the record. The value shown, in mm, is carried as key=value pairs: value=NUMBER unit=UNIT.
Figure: value=33.6 unit=mm
